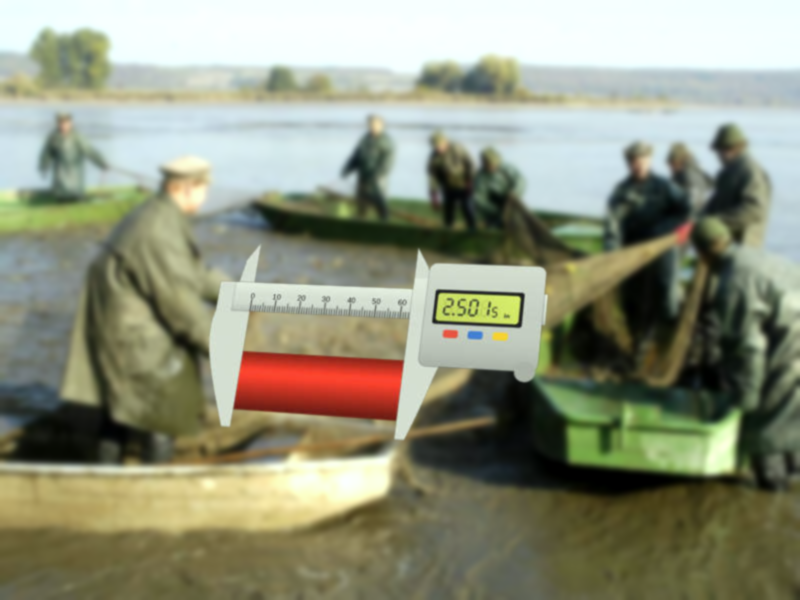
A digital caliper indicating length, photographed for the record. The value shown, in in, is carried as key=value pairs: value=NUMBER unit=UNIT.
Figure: value=2.5015 unit=in
